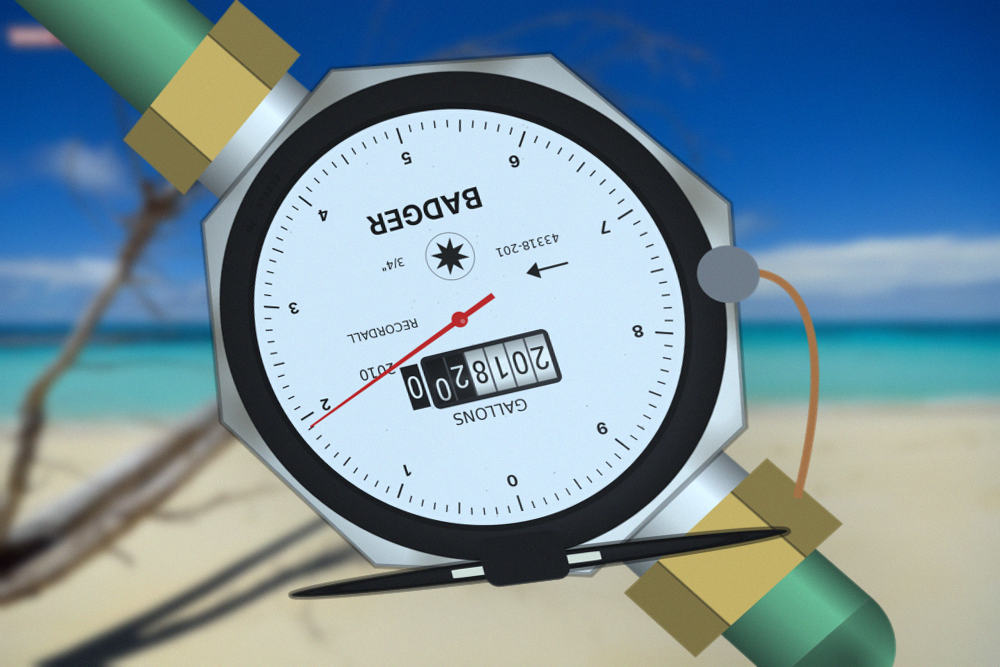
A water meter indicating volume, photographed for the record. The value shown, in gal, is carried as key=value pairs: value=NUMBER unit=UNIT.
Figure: value=2018201.9 unit=gal
